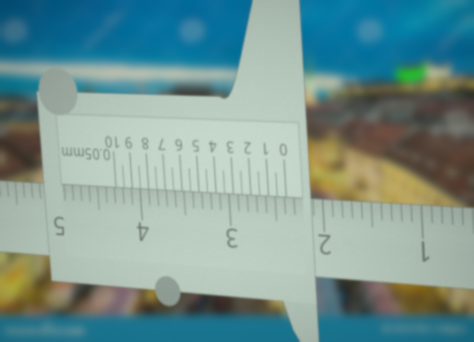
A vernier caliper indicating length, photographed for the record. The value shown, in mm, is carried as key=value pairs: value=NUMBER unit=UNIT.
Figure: value=23.8 unit=mm
